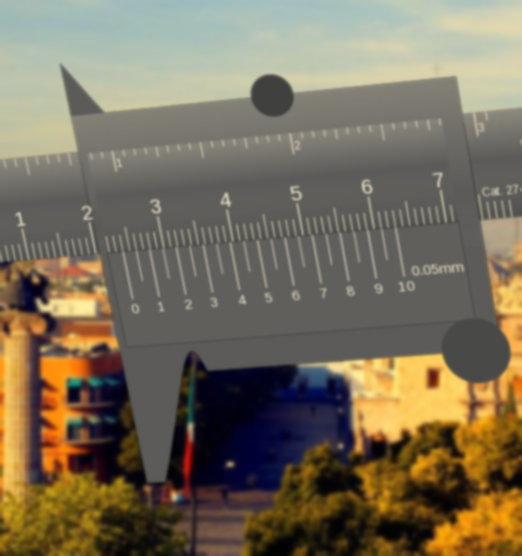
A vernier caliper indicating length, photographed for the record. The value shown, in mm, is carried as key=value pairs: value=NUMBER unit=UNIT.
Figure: value=24.0 unit=mm
